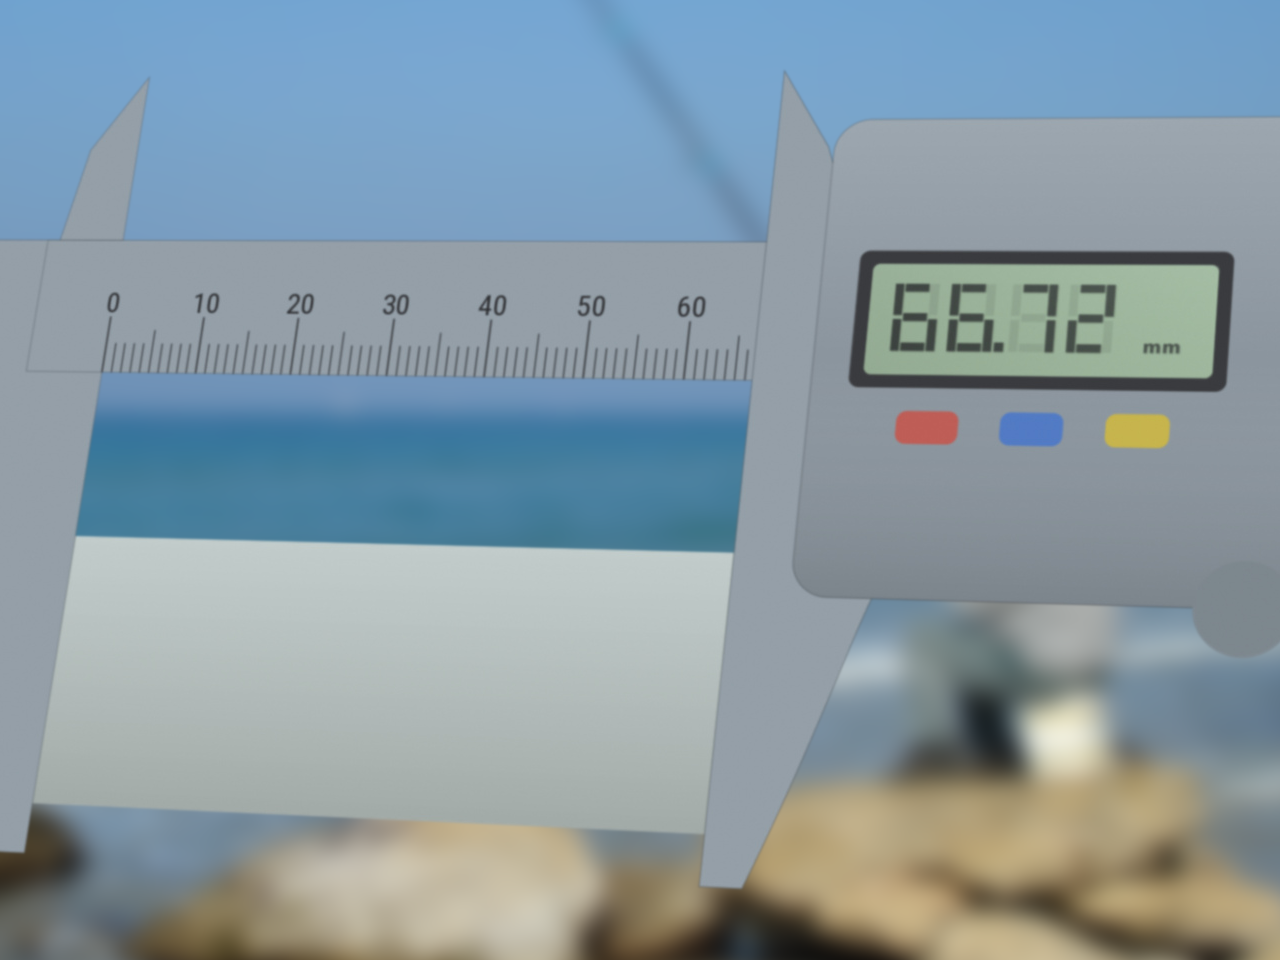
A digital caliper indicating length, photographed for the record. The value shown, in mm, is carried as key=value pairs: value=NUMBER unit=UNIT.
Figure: value=66.72 unit=mm
